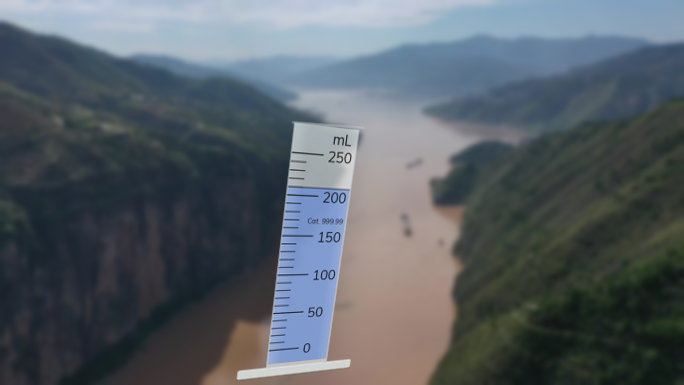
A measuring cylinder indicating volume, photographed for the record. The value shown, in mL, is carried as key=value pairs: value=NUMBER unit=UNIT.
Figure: value=210 unit=mL
